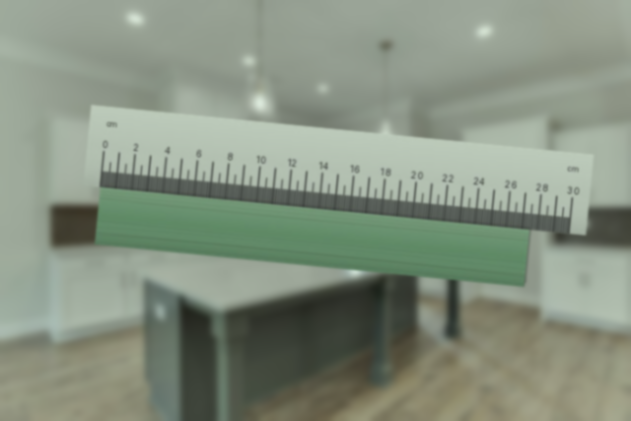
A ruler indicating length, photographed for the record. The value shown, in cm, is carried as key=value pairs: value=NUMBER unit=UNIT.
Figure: value=27.5 unit=cm
